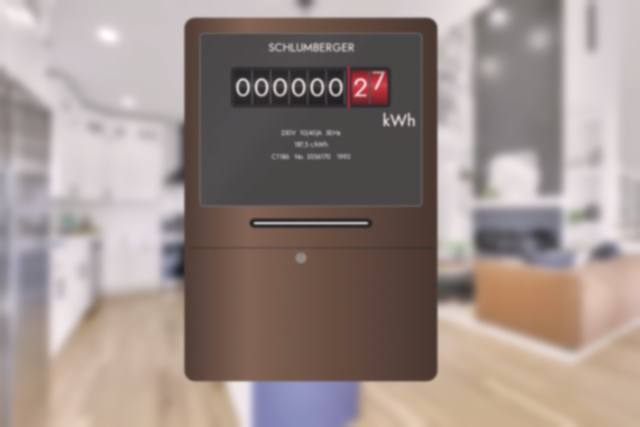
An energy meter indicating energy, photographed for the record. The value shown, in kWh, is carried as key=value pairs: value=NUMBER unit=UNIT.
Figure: value=0.27 unit=kWh
